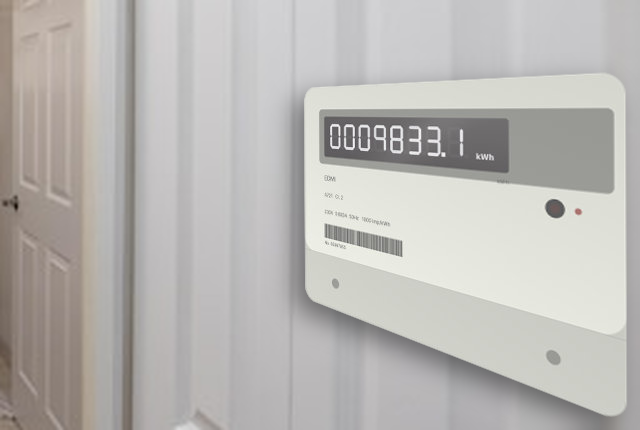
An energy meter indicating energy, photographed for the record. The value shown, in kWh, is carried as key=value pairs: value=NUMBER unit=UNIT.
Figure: value=9833.1 unit=kWh
